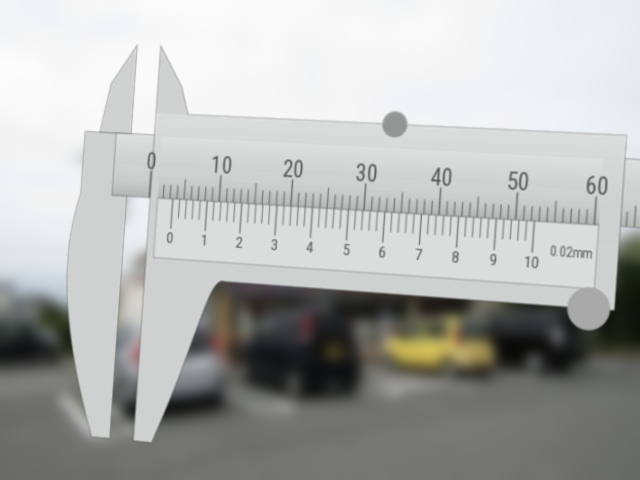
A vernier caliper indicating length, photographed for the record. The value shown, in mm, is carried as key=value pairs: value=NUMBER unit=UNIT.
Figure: value=3.4 unit=mm
